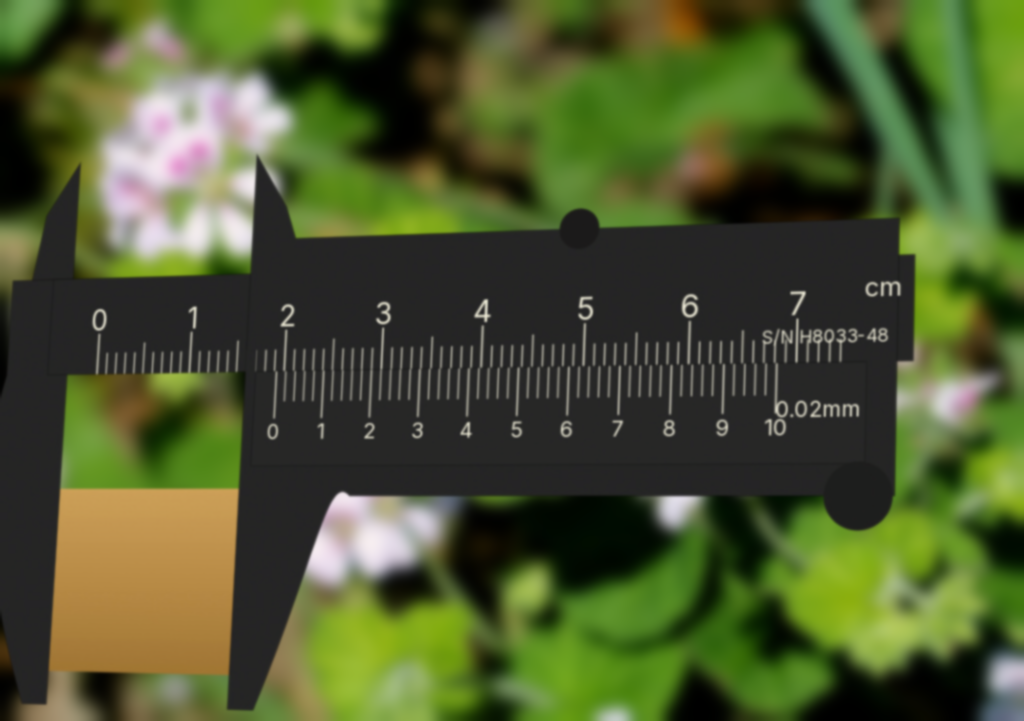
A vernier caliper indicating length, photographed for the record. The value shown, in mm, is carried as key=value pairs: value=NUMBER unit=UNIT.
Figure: value=19.2 unit=mm
